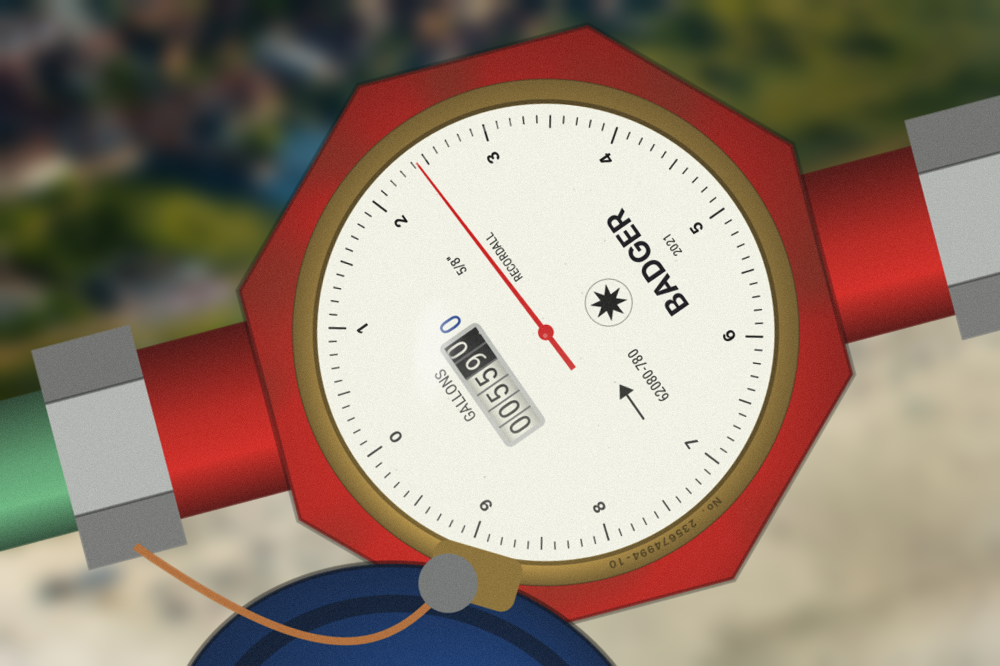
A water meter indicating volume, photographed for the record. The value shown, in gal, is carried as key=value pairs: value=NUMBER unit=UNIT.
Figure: value=55902.4 unit=gal
